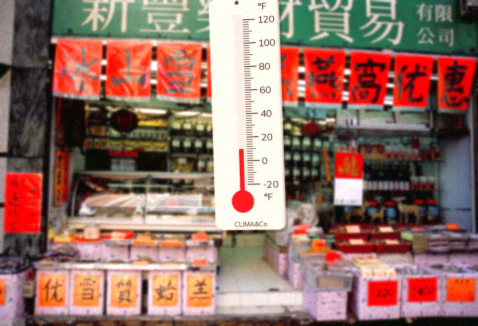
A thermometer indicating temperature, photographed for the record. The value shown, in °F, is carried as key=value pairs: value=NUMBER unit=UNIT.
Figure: value=10 unit=°F
